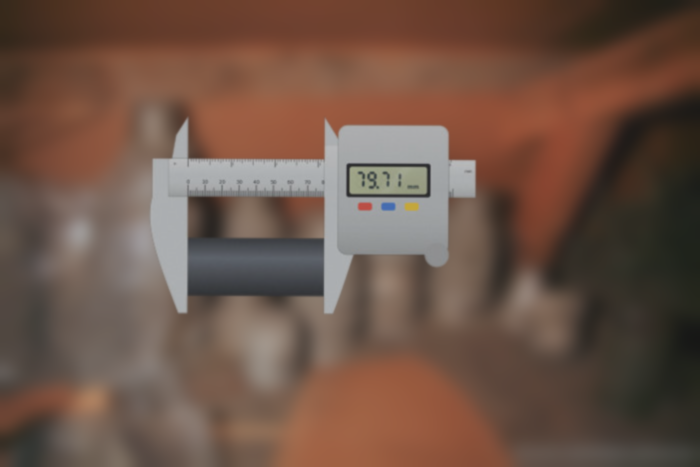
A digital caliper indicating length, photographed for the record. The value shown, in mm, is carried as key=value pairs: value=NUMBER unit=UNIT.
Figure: value=79.71 unit=mm
